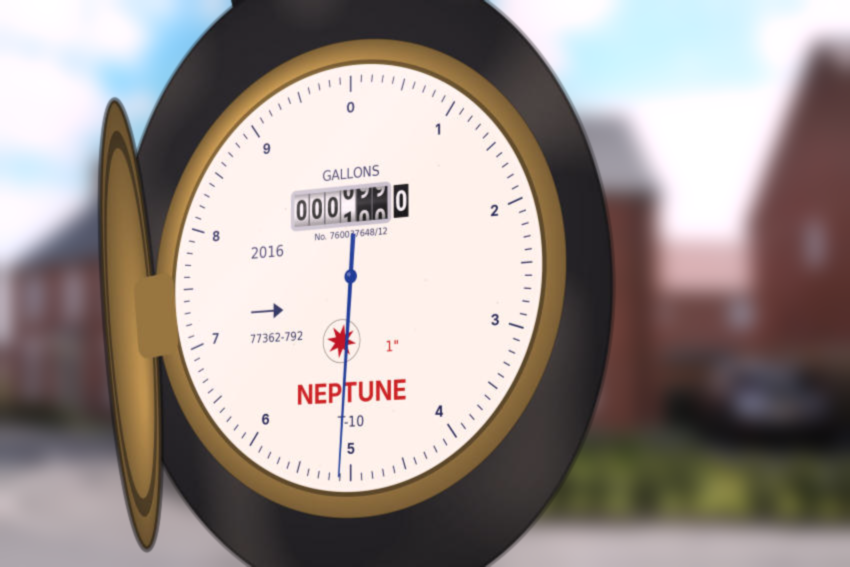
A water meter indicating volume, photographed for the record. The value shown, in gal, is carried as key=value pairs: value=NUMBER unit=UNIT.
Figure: value=995.1 unit=gal
